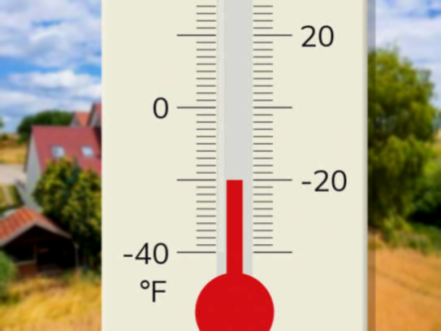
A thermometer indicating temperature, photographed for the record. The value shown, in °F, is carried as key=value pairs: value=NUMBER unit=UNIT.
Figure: value=-20 unit=°F
